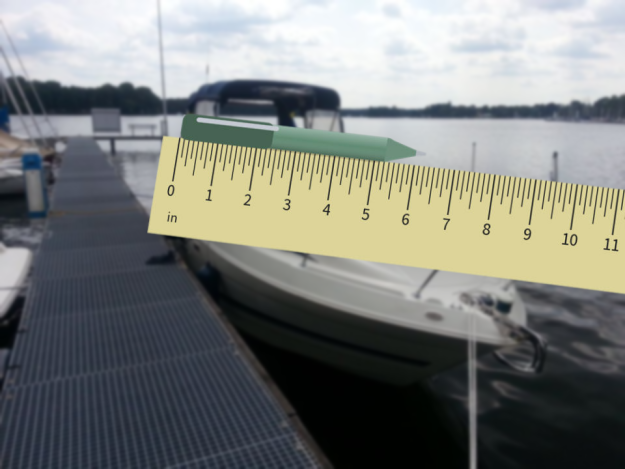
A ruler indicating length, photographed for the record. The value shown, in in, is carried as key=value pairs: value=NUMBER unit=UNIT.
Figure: value=6.25 unit=in
